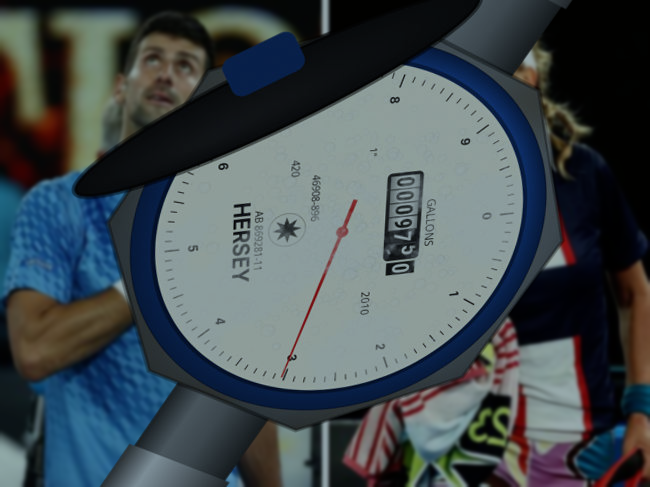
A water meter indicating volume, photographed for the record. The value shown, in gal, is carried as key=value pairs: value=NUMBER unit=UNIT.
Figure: value=9753.0 unit=gal
